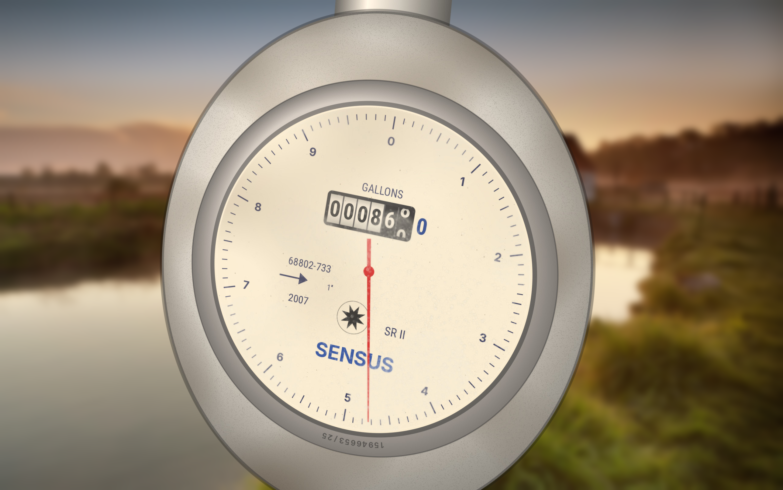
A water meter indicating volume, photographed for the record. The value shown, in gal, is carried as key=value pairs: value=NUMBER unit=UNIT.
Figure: value=8684.7 unit=gal
